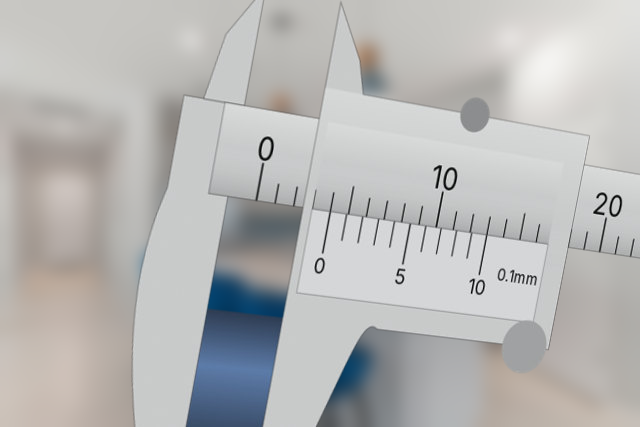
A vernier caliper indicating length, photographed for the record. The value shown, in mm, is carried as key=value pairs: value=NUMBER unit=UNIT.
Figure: value=4.0 unit=mm
